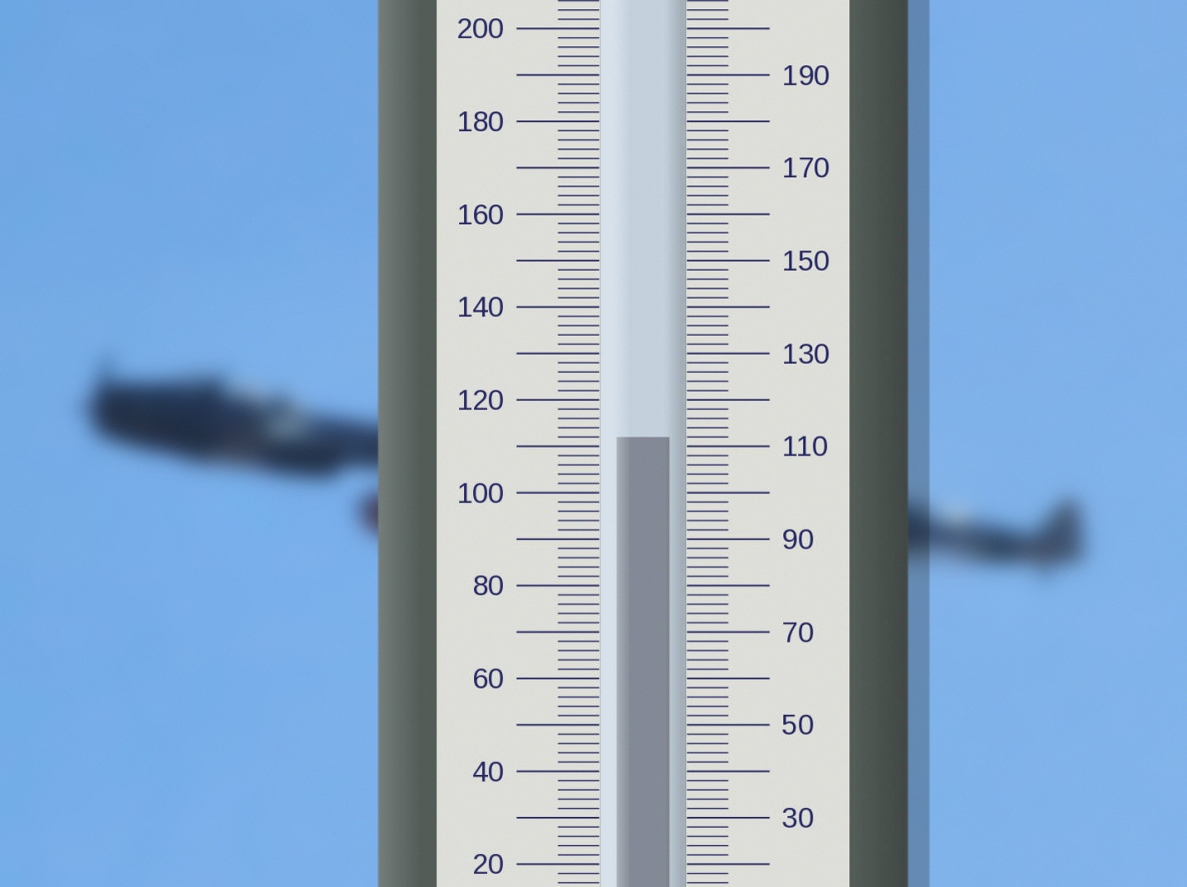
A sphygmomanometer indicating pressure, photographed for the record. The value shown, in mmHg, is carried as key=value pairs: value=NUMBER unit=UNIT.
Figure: value=112 unit=mmHg
